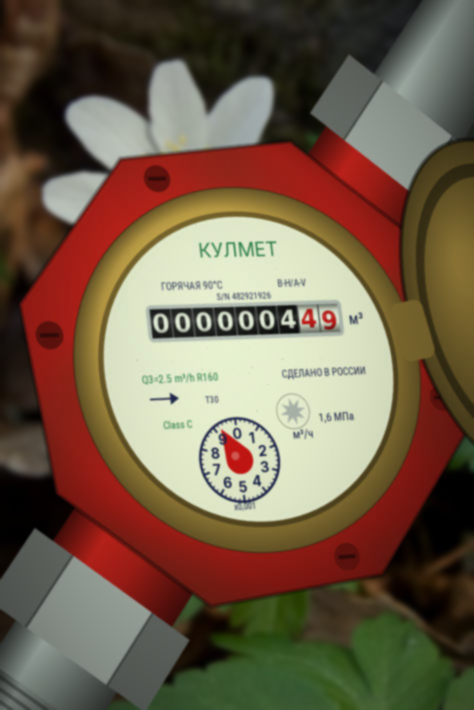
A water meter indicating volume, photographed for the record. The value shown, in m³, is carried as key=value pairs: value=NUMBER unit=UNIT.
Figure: value=4.489 unit=m³
